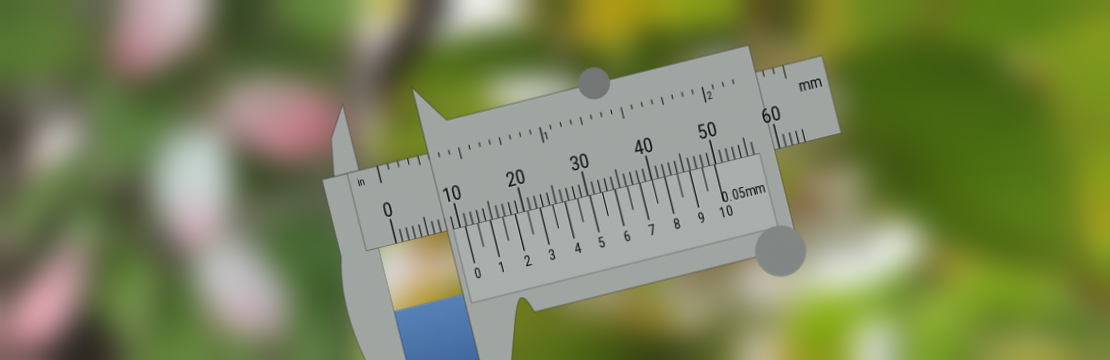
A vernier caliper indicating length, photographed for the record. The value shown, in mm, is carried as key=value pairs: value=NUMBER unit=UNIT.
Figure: value=10.8 unit=mm
